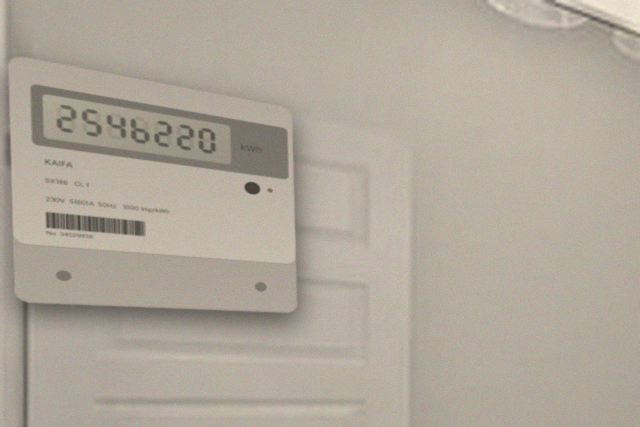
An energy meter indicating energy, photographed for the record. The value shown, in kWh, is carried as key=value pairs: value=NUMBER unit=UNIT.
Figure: value=2546220 unit=kWh
